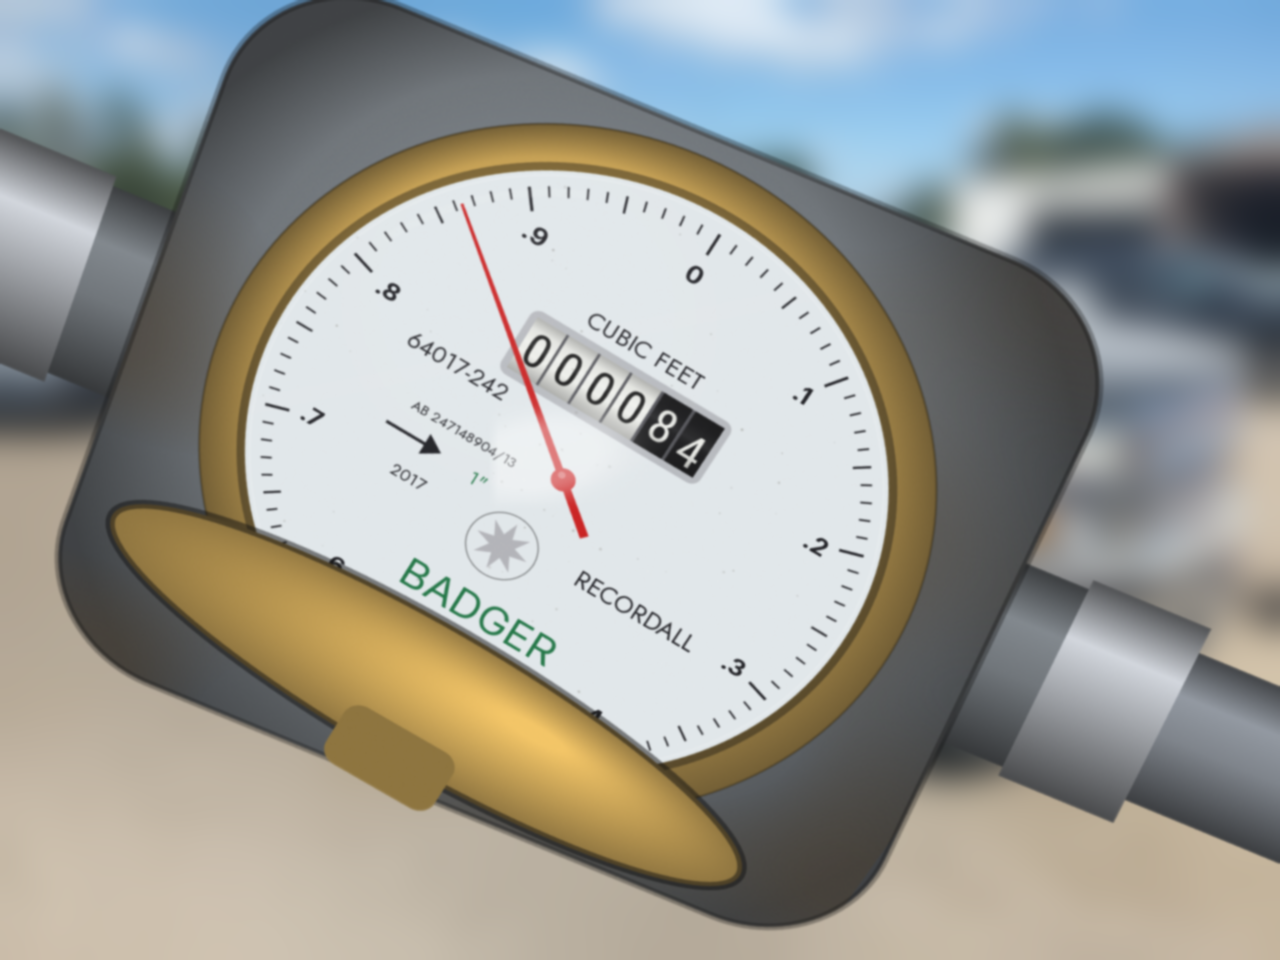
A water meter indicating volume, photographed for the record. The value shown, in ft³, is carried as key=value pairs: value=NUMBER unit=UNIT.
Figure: value=83.86 unit=ft³
